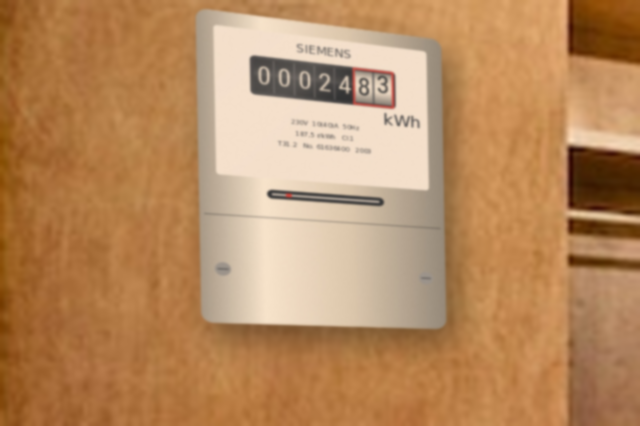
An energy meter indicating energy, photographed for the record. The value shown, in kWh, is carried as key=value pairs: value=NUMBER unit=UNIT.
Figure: value=24.83 unit=kWh
